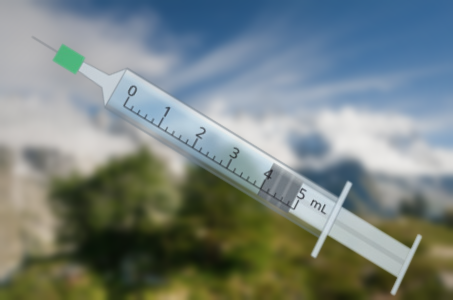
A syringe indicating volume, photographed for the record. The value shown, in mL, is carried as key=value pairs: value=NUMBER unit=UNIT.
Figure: value=4 unit=mL
